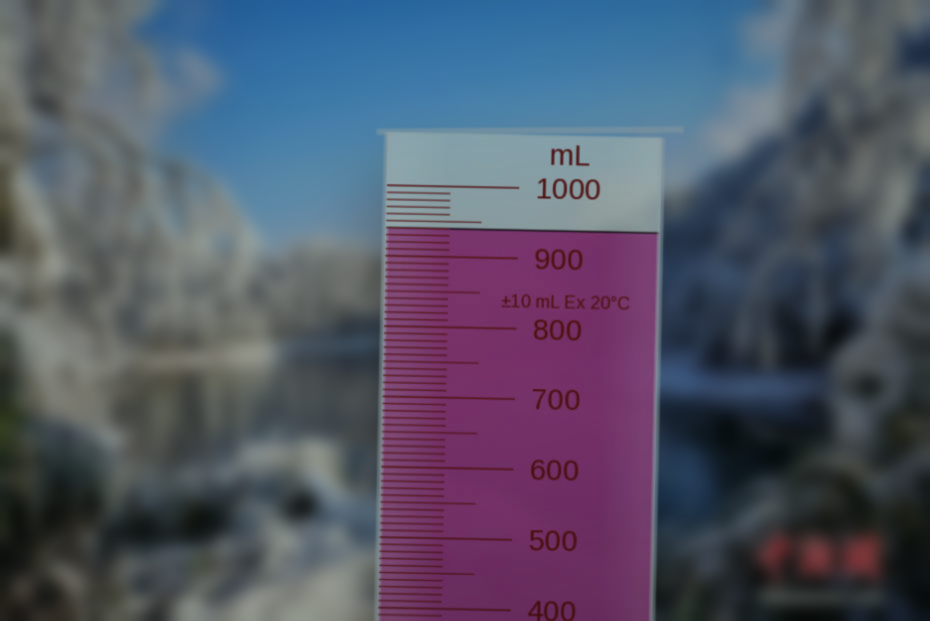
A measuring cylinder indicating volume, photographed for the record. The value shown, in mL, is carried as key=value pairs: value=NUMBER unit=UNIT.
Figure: value=940 unit=mL
